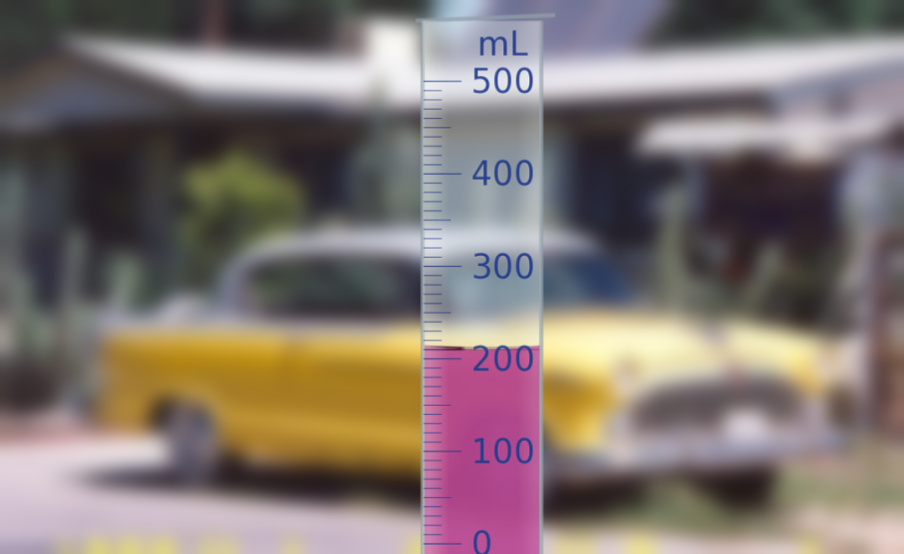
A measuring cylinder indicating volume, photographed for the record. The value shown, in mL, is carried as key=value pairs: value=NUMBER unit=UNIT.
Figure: value=210 unit=mL
